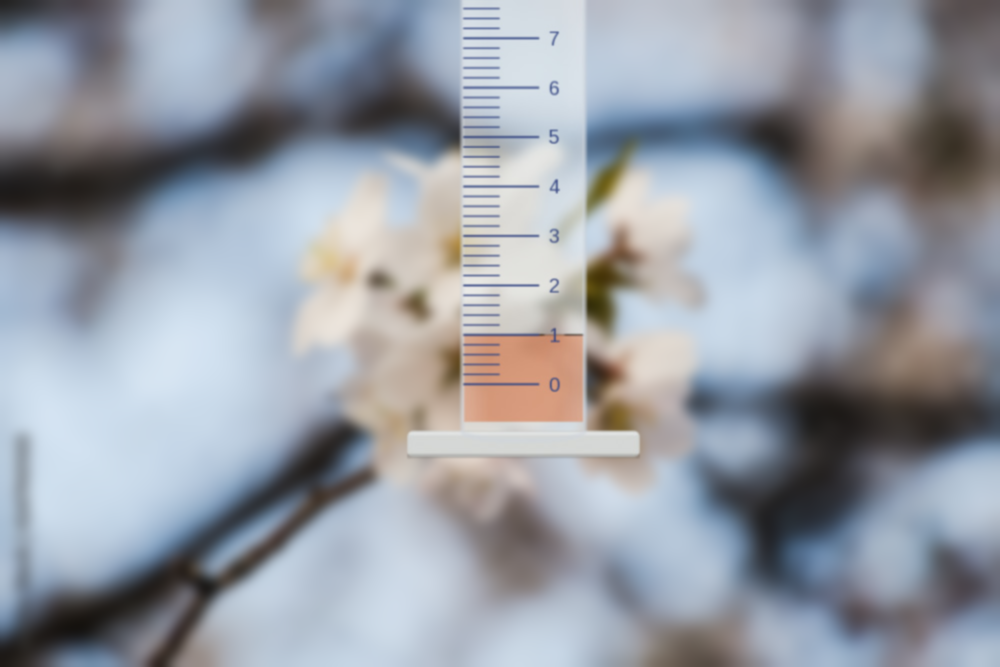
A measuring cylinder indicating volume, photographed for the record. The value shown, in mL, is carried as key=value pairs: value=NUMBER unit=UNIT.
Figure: value=1 unit=mL
